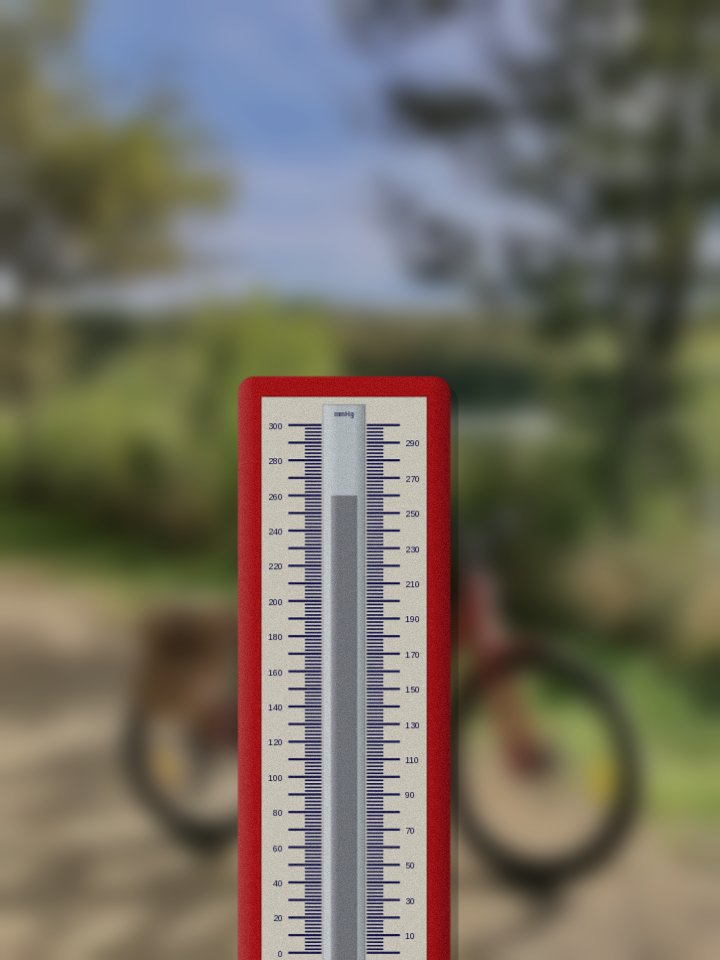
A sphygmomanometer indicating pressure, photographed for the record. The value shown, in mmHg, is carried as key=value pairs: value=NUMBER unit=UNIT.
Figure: value=260 unit=mmHg
